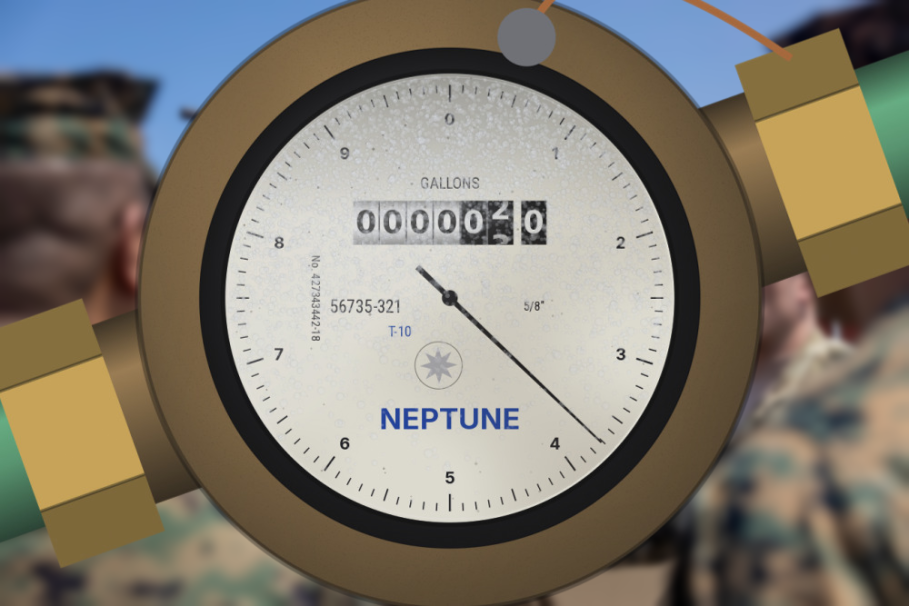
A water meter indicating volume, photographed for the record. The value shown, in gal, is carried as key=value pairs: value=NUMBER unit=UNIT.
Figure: value=23.7 unit=gal
